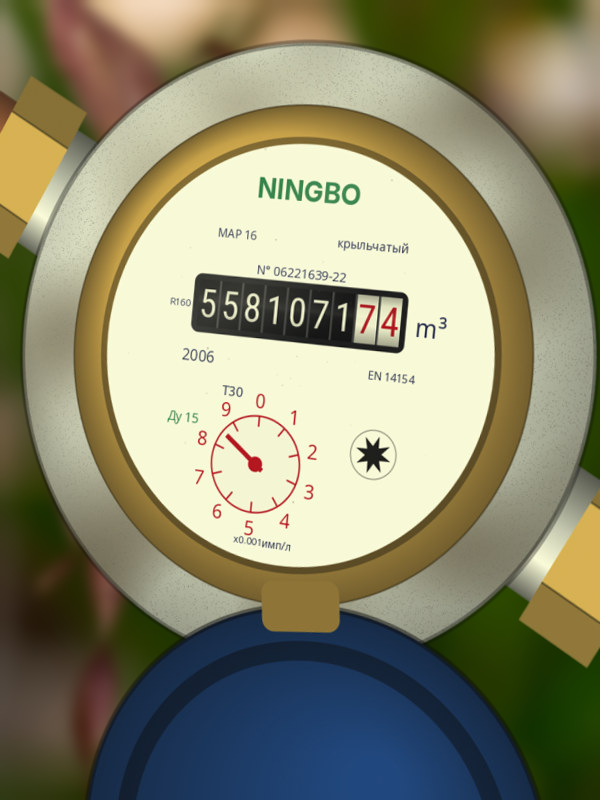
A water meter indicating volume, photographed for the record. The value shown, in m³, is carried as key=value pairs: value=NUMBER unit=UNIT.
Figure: value=5581071.748 unit=m³
